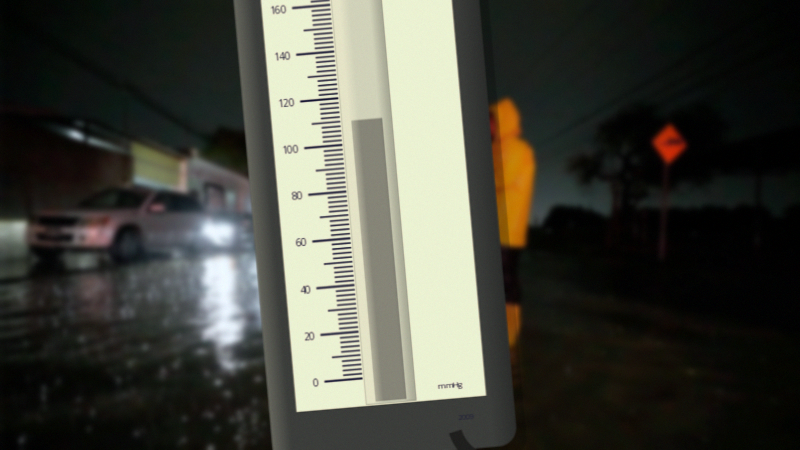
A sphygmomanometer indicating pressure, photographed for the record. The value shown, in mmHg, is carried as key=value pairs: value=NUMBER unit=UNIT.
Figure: value=110 unit=mmHg
